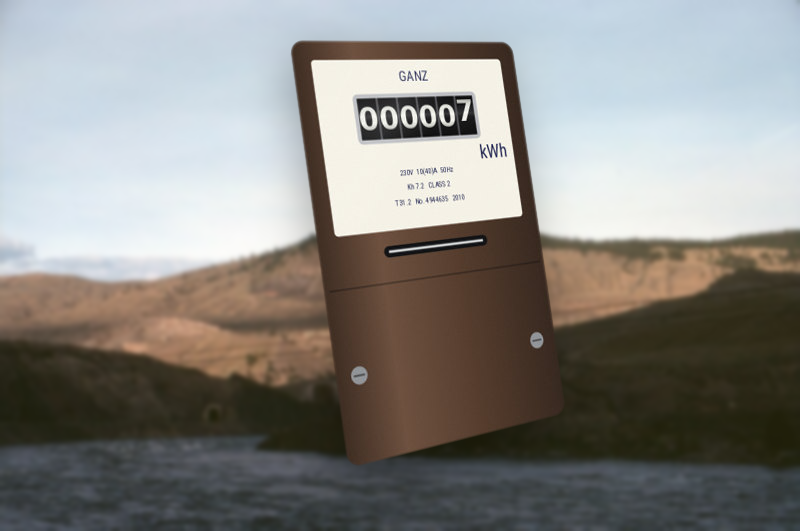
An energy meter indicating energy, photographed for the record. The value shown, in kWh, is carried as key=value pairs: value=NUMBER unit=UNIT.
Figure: value=7 unit=kWh
